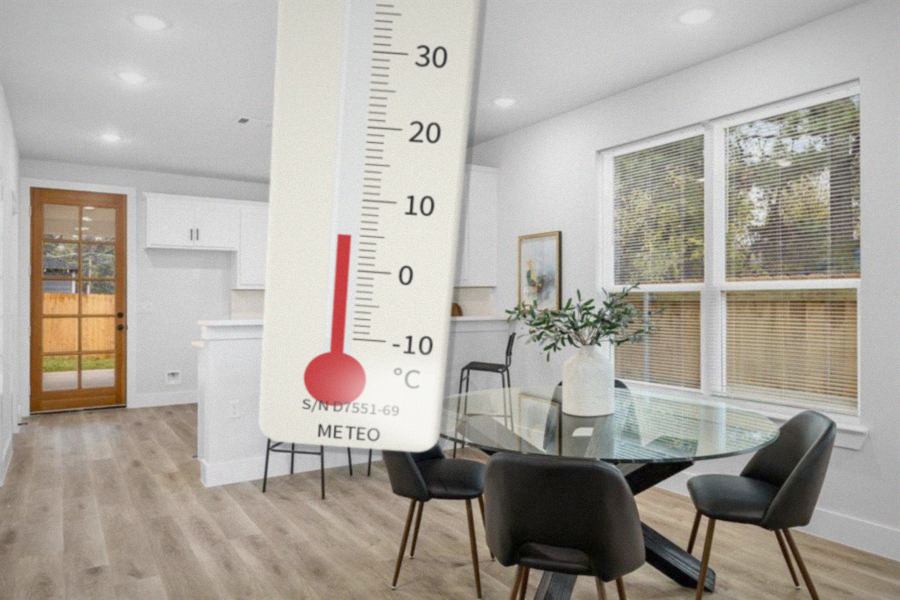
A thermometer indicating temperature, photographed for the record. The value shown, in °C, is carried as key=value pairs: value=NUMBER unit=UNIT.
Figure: value=5 unit=°C
